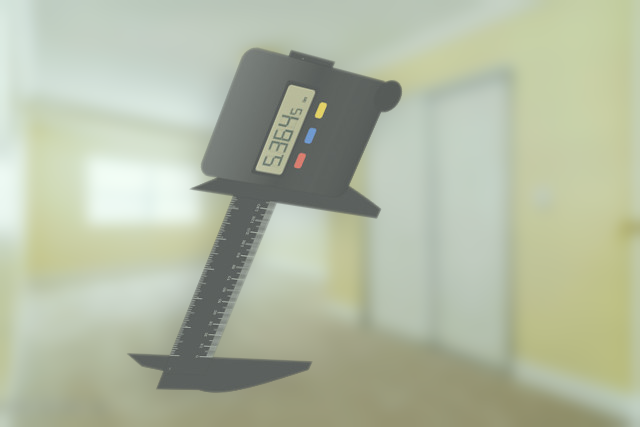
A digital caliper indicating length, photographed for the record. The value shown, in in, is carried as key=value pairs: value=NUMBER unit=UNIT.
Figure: value=5.3645 unit=in
